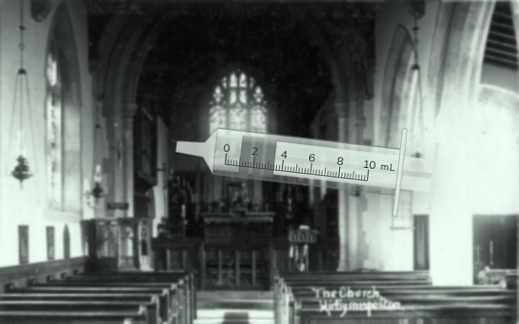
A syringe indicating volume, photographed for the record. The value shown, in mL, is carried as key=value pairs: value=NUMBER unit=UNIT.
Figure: value=1 unit=mL
